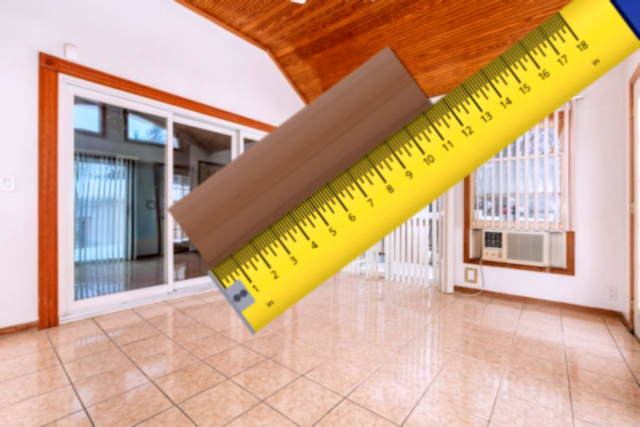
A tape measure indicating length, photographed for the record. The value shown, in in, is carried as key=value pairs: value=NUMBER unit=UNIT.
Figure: value=11.5 unit=in
